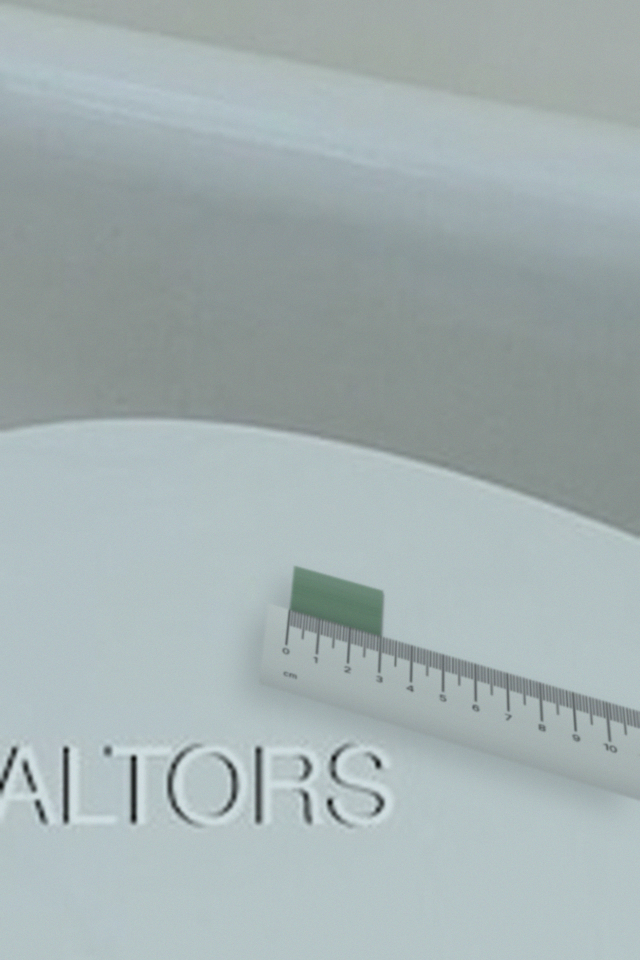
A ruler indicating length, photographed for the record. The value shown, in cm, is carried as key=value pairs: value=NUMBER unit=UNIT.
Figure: value=3 unit=cm
